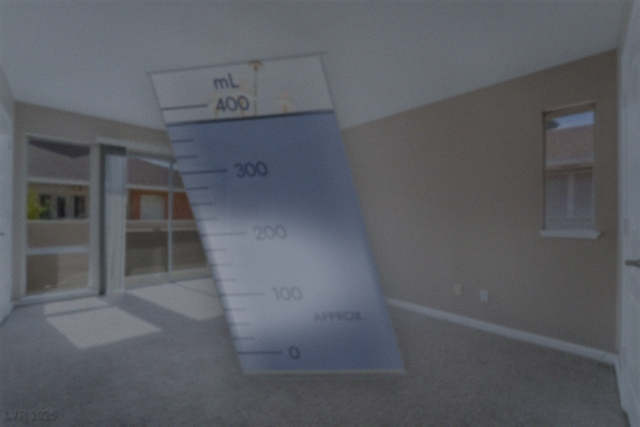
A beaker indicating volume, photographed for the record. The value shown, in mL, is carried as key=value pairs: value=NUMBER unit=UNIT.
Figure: value=375 unit=mL
